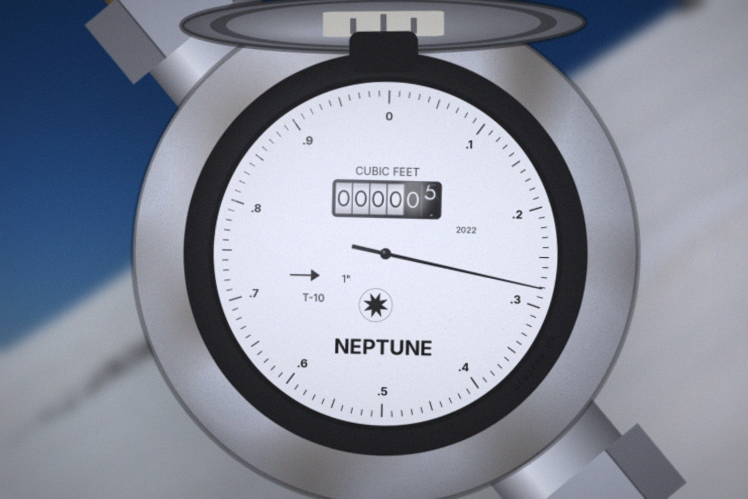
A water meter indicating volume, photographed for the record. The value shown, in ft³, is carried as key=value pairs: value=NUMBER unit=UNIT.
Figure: value=5.28 unit=ft³
